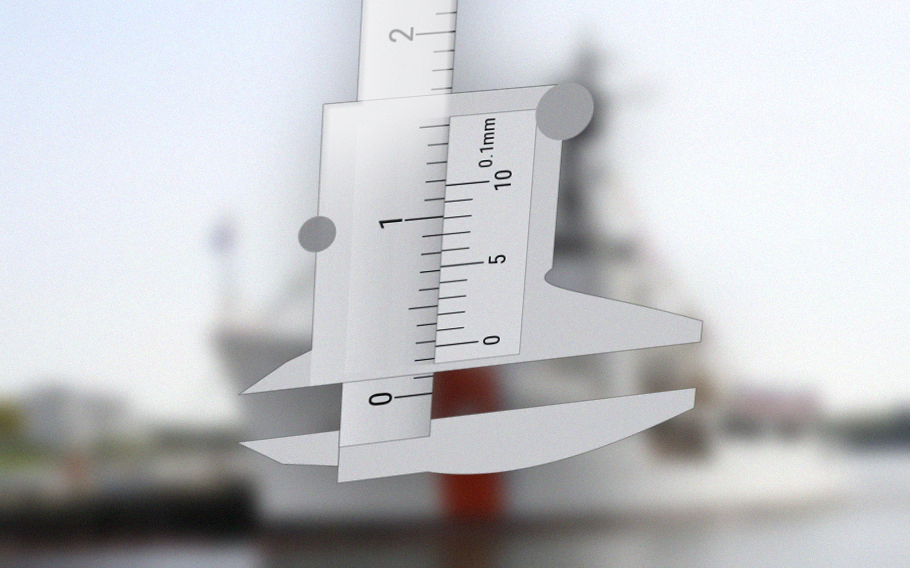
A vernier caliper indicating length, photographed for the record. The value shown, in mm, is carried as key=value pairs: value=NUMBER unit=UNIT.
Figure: value=2.7 unit=mm
